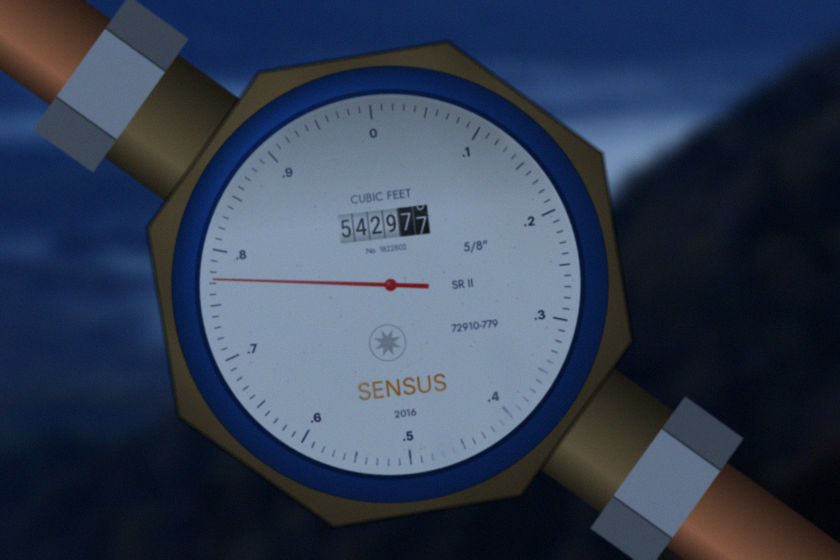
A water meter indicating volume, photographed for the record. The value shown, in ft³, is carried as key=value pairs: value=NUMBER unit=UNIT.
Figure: value=542976.77 unit=ft³
